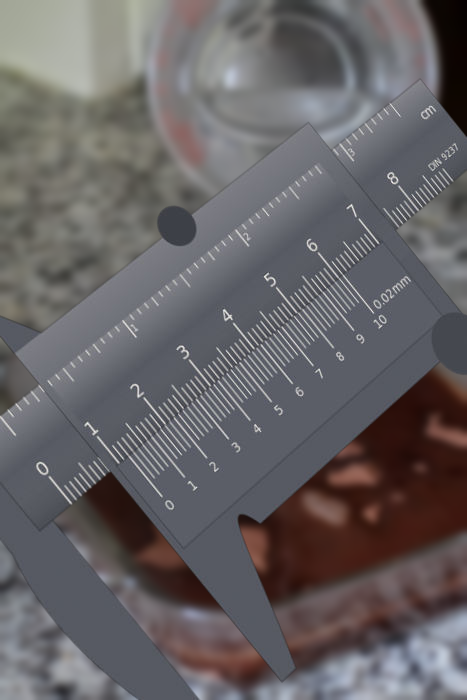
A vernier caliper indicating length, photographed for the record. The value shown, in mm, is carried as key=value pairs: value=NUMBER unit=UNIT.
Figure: value=12.0 unit=mm
